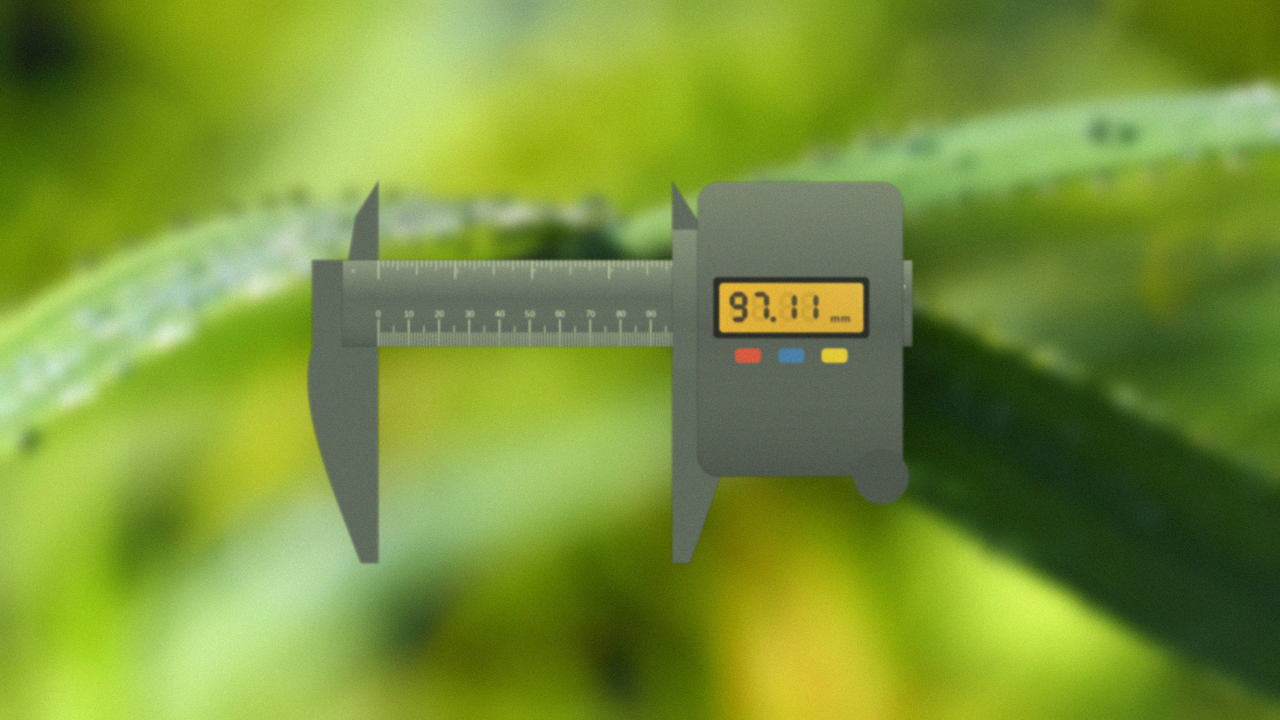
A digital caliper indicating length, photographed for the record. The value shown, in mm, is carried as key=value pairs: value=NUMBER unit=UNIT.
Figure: value=97.11 unit=mm
